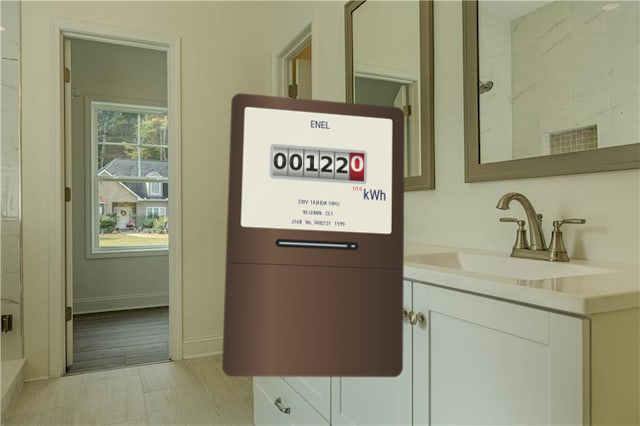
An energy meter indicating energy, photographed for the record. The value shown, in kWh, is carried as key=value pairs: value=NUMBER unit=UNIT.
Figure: value=122.0 unit=kWh
